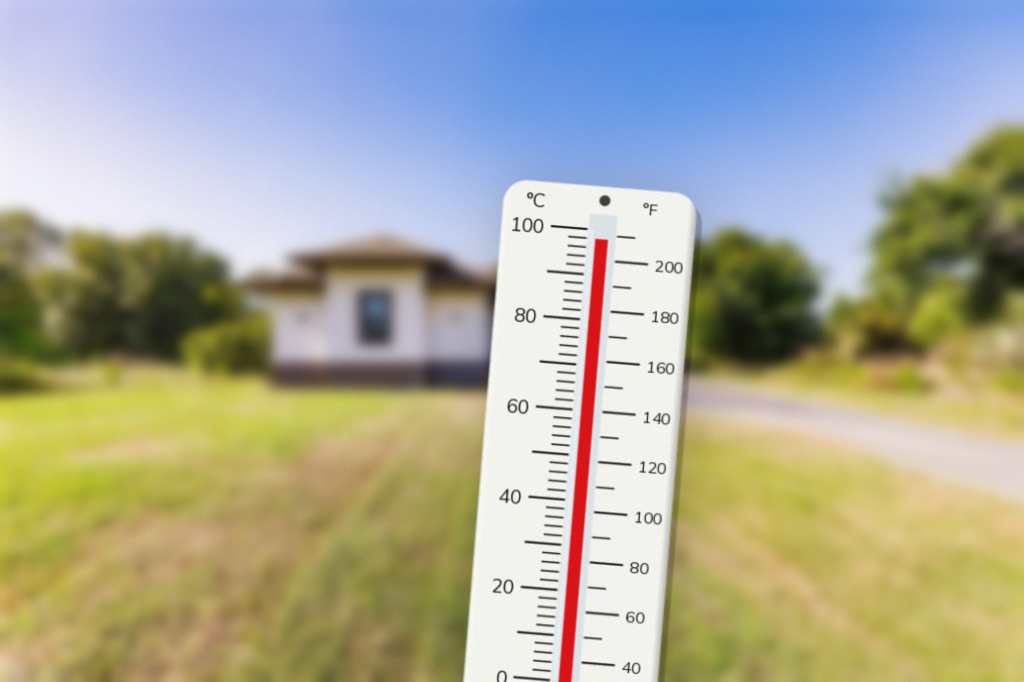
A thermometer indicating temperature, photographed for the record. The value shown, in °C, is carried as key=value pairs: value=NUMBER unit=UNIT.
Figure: value=98 unit=°C
